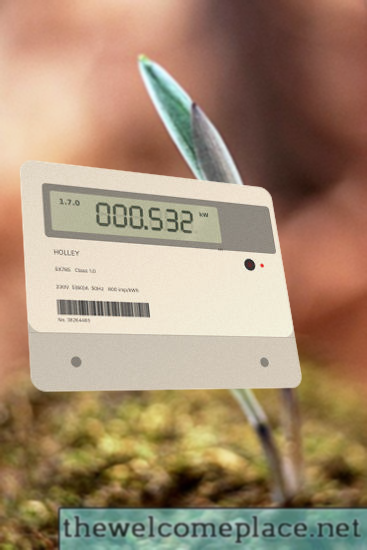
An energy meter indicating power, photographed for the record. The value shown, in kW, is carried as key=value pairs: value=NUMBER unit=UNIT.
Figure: value=0.532 unit=kW
